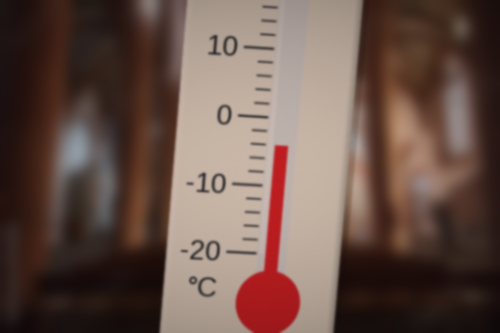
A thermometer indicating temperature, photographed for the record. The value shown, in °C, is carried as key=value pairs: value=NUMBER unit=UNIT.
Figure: value=-4 unit=°C
